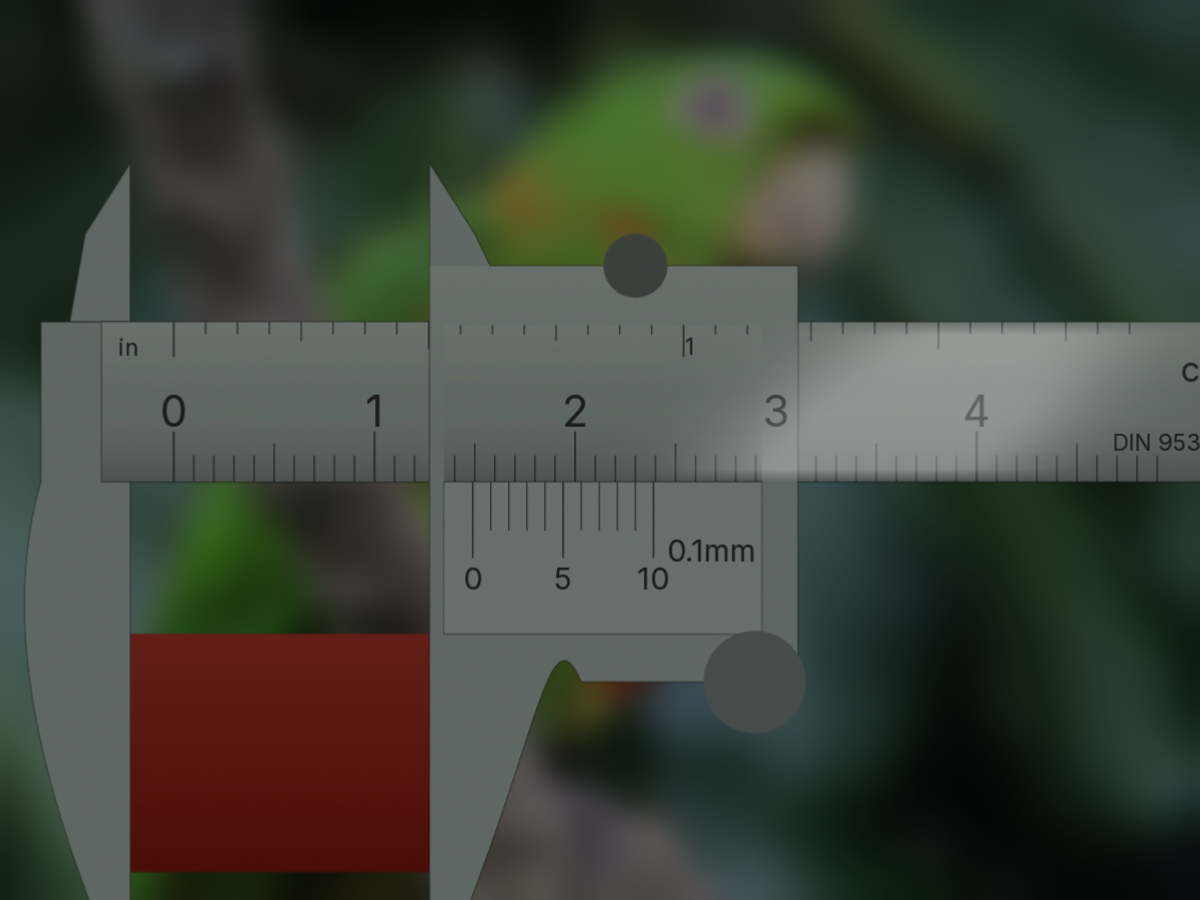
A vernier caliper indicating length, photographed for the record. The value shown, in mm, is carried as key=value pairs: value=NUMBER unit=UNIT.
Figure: value=14.9 unit=mm
